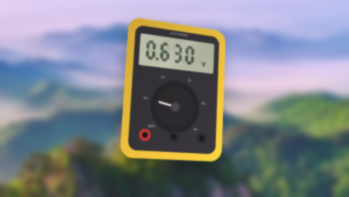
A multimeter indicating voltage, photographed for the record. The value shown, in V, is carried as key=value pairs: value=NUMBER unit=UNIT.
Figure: value=0.630 unit=V
